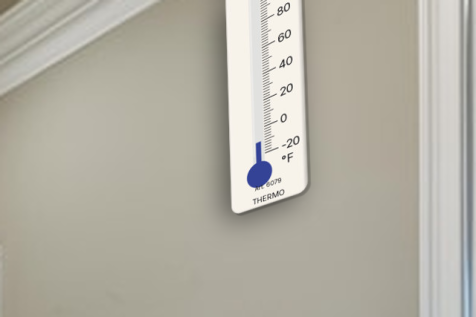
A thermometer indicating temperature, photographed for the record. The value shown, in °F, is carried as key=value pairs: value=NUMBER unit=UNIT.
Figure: value=-10 unit=°F
